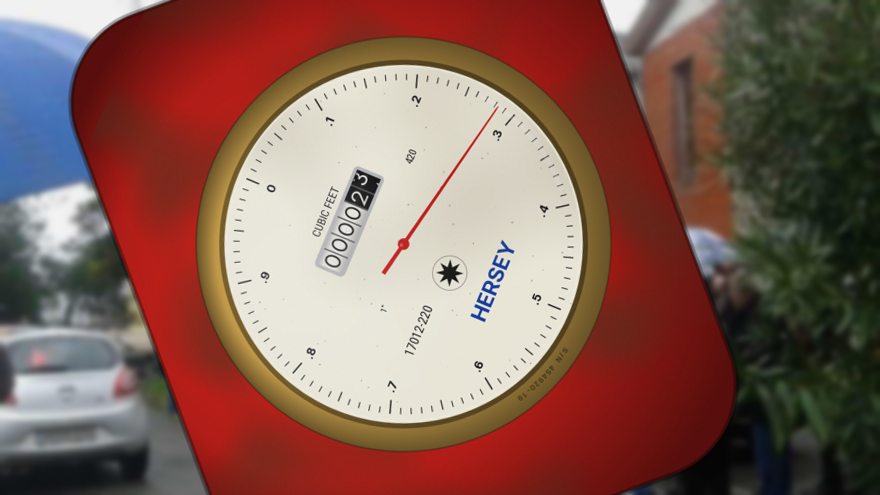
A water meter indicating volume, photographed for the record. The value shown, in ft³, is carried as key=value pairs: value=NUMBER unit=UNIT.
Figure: value=23.28 unit=ft³
